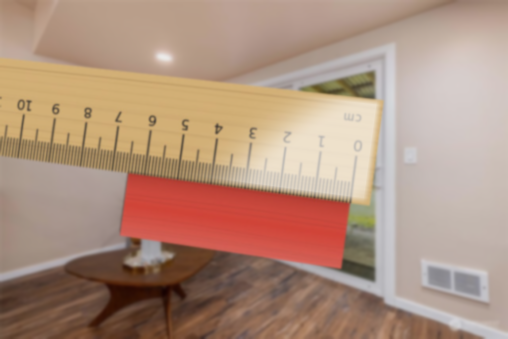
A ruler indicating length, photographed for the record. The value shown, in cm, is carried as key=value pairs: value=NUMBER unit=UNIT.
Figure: value=6.5 unit=cm
